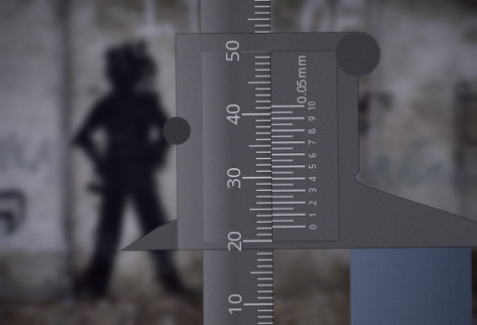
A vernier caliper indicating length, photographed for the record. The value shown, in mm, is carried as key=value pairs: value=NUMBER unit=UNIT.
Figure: value=22.2 unit=mm
